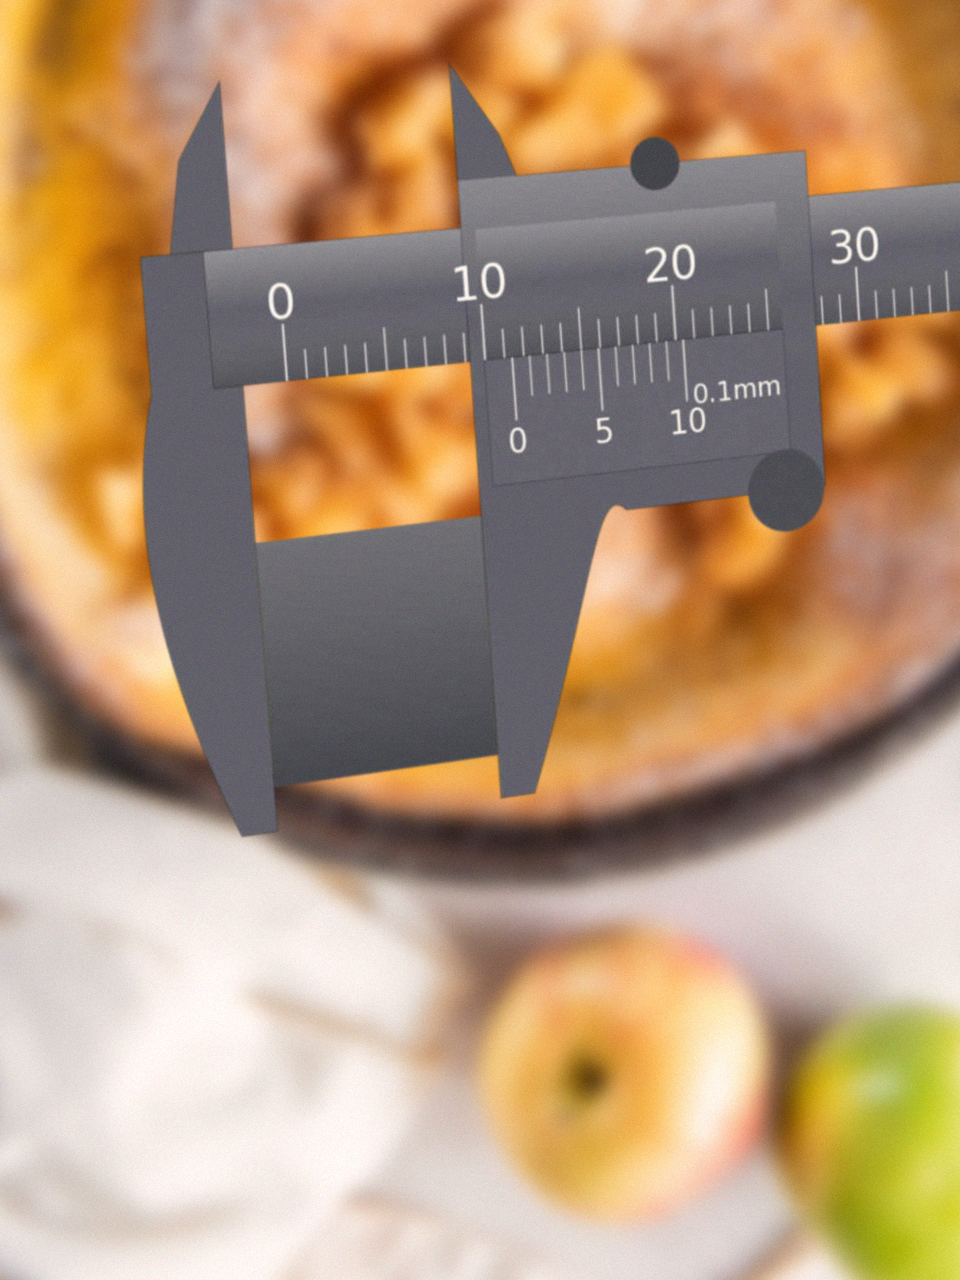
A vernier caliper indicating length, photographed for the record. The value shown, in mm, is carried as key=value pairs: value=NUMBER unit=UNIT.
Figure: value=11.4 unit=mm
